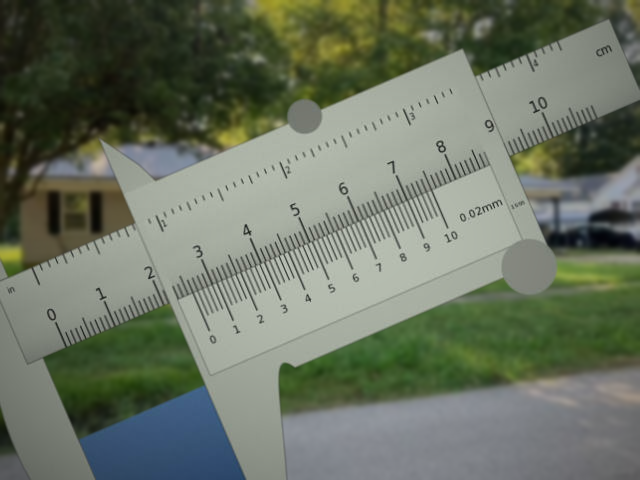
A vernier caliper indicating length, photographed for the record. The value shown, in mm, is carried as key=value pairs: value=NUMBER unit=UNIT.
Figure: value=26.0 unit=mm
